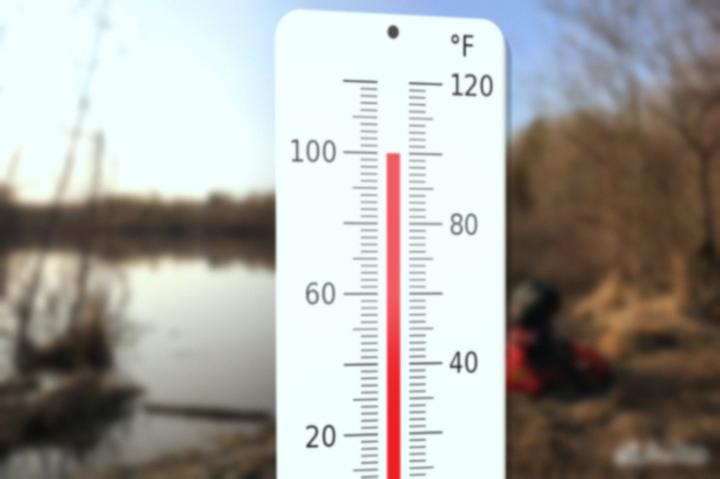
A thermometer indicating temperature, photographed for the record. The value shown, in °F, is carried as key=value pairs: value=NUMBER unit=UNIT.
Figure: value=100 unit=°F
